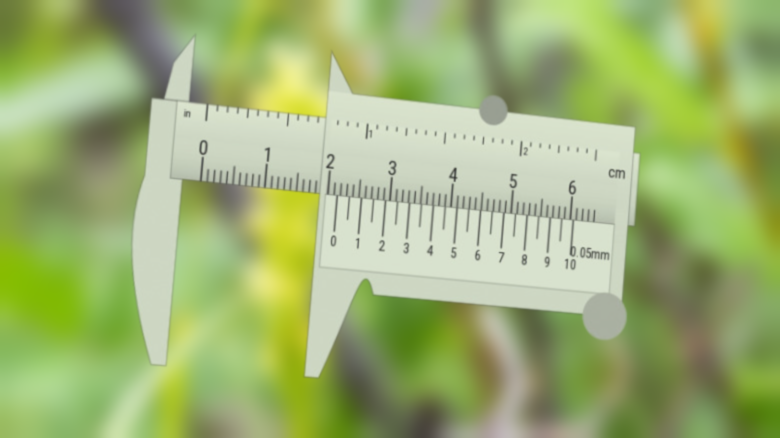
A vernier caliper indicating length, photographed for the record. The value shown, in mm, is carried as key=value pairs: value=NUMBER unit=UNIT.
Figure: value=21.5 unit=mm
